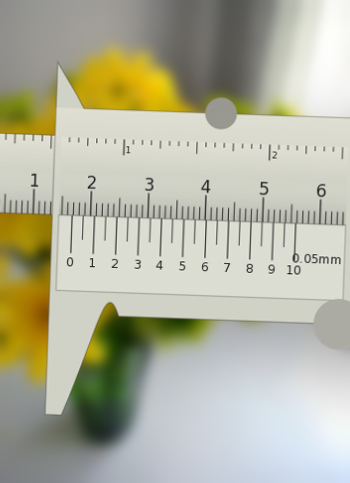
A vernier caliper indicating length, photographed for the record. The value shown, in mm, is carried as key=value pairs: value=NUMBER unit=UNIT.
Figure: value=16.8 unit=mm
